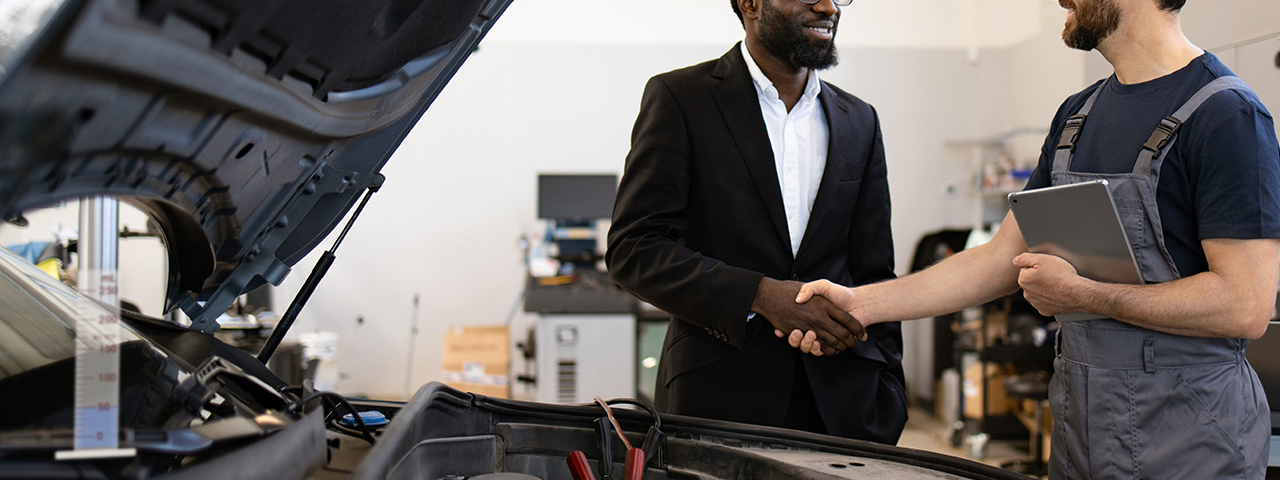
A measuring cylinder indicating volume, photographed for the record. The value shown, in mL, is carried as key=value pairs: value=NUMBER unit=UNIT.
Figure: value=50 unit=mL
